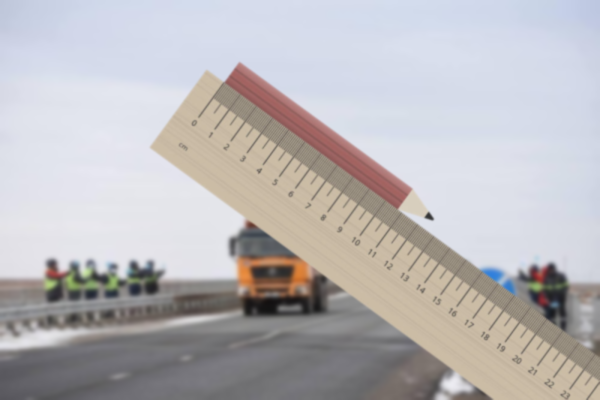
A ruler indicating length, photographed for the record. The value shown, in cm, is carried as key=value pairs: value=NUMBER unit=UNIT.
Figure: value=12.5 unit=cm
